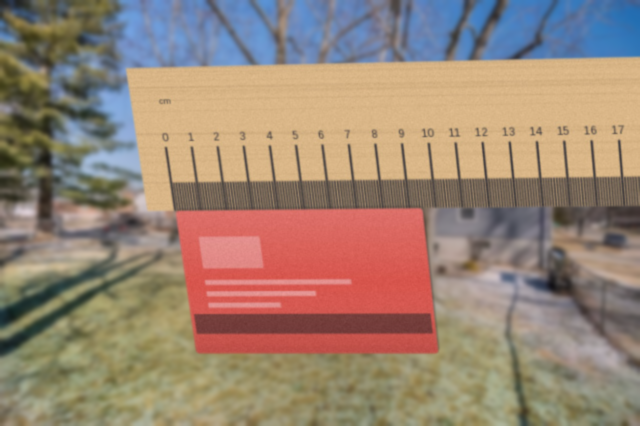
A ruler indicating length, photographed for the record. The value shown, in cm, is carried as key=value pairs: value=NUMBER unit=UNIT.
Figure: value=9.5 unit=cm
